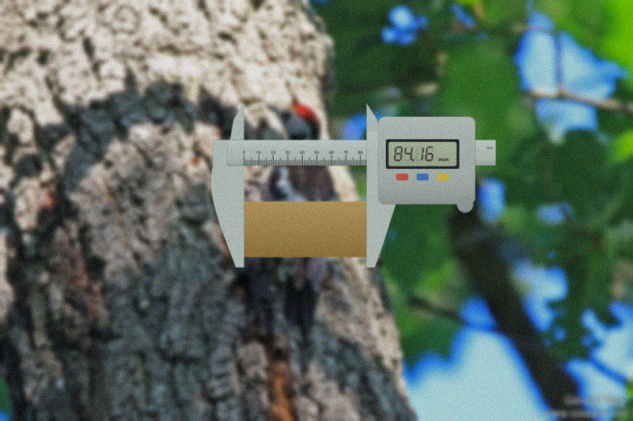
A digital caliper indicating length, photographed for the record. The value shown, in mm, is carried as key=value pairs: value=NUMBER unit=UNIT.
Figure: value=84.16 unit=mm
